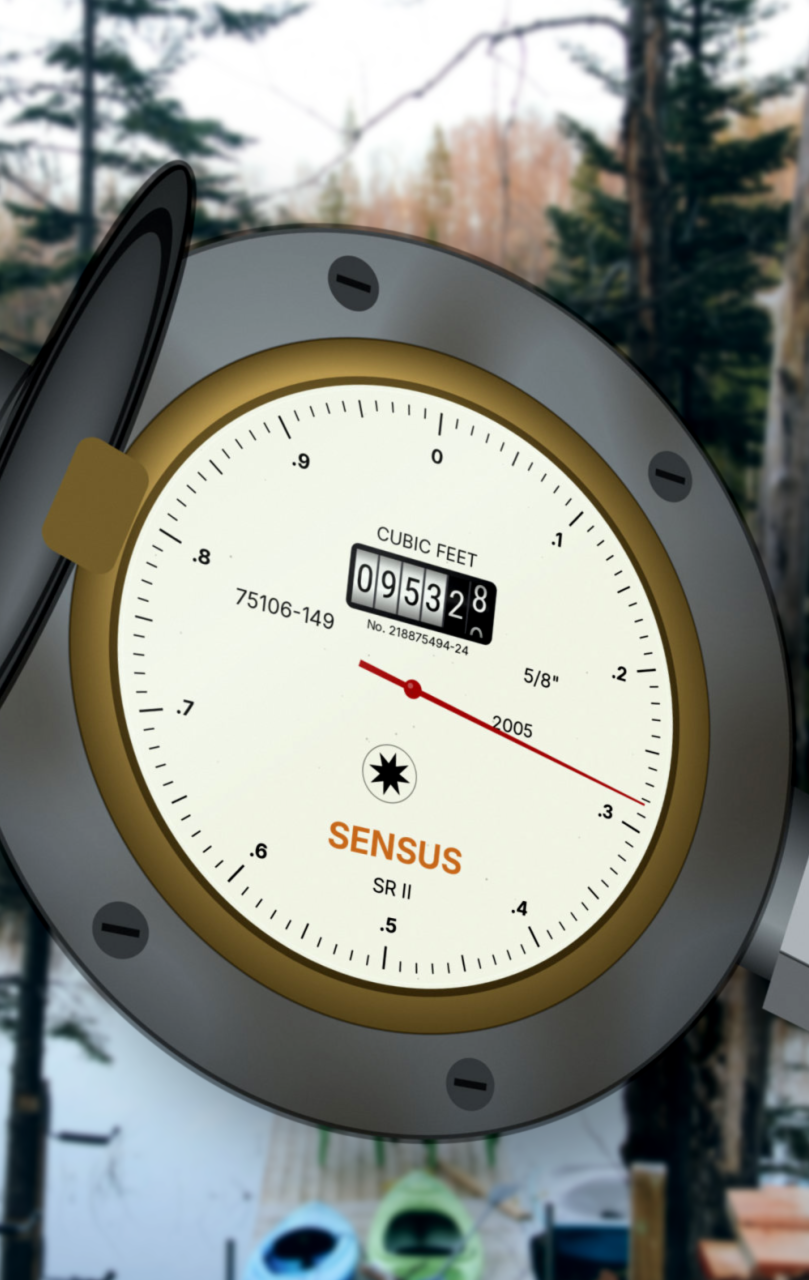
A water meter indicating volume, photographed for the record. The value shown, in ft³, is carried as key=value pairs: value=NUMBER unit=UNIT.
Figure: value=95328.28 unit=ft³
